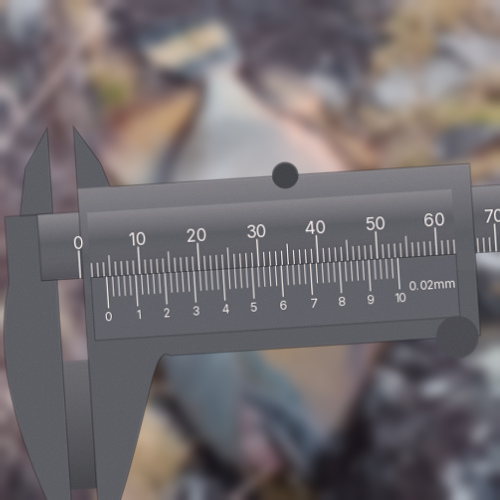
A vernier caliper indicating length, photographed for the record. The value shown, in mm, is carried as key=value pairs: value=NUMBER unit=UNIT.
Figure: value=4.4 unit=mm
